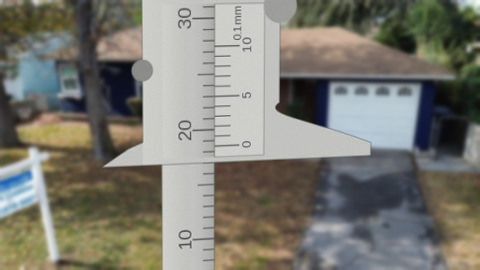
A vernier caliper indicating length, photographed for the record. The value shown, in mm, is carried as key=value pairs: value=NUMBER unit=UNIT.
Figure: value=18.5 unit=mm
